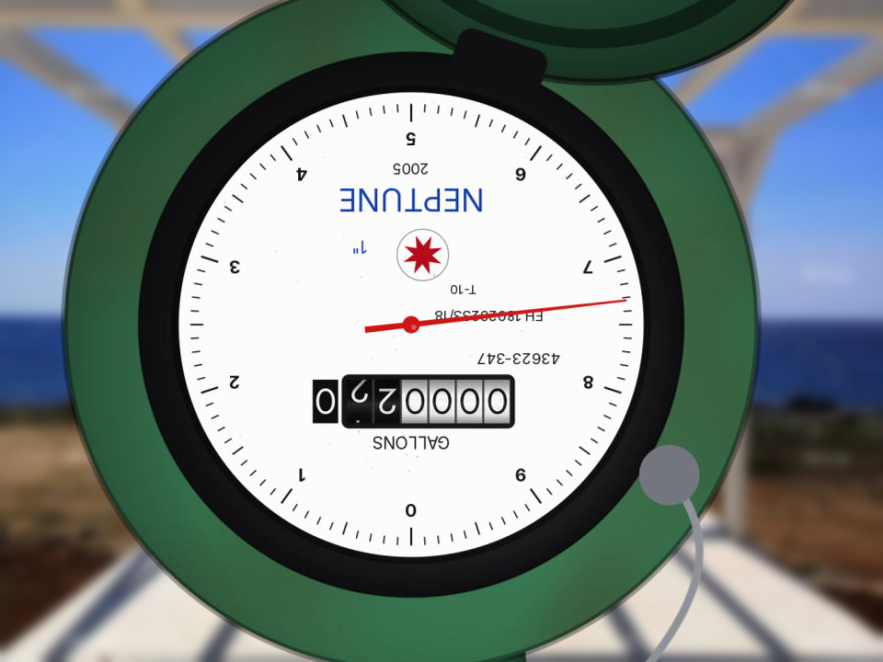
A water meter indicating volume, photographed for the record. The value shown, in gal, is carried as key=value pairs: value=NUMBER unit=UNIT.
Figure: value=217.3 unit=gal
